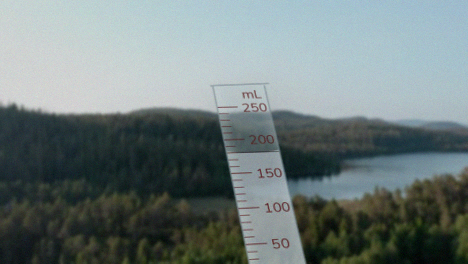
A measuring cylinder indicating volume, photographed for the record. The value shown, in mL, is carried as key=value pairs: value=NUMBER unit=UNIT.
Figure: value=180 unit=mL
